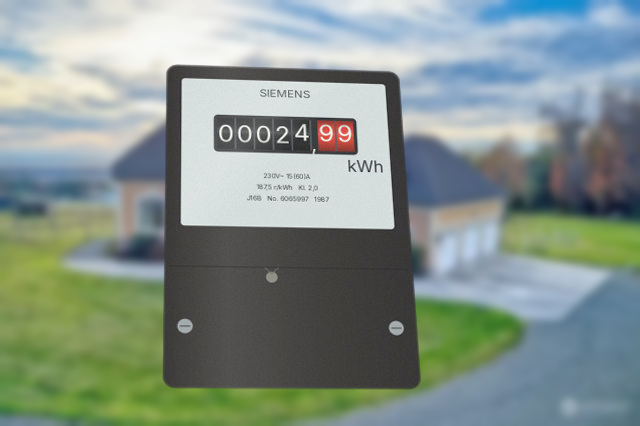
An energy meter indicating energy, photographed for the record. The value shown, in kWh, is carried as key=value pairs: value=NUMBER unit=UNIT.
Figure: value=24.99 unit=kWh
